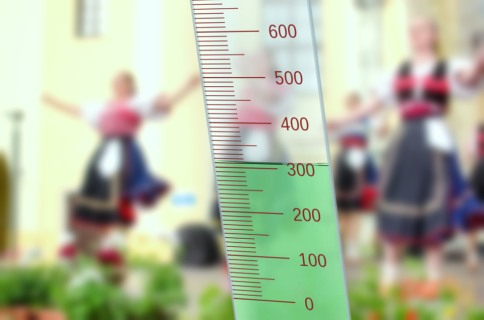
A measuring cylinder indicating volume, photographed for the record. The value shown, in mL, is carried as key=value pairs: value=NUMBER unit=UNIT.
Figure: value=310 unit=mL
